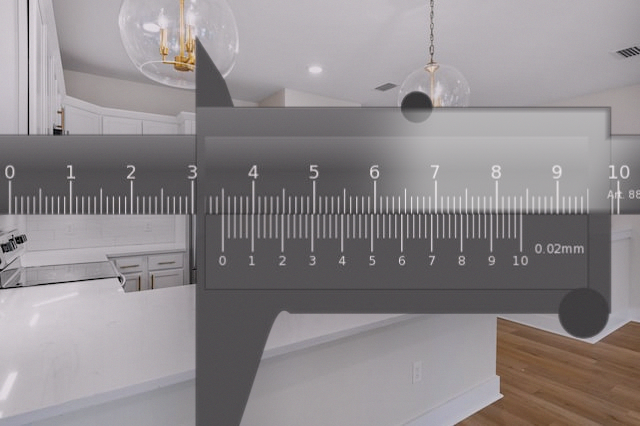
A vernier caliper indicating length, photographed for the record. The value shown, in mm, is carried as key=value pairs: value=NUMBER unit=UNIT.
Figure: value=35.0 unit=mm
